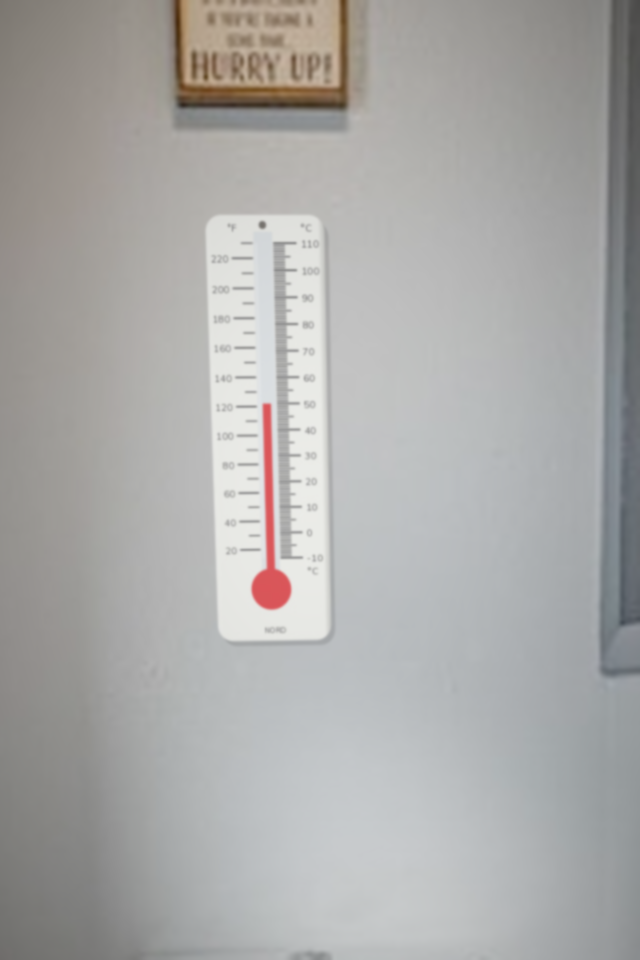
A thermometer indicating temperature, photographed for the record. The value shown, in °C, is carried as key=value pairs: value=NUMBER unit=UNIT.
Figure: value=50 unit=°C
